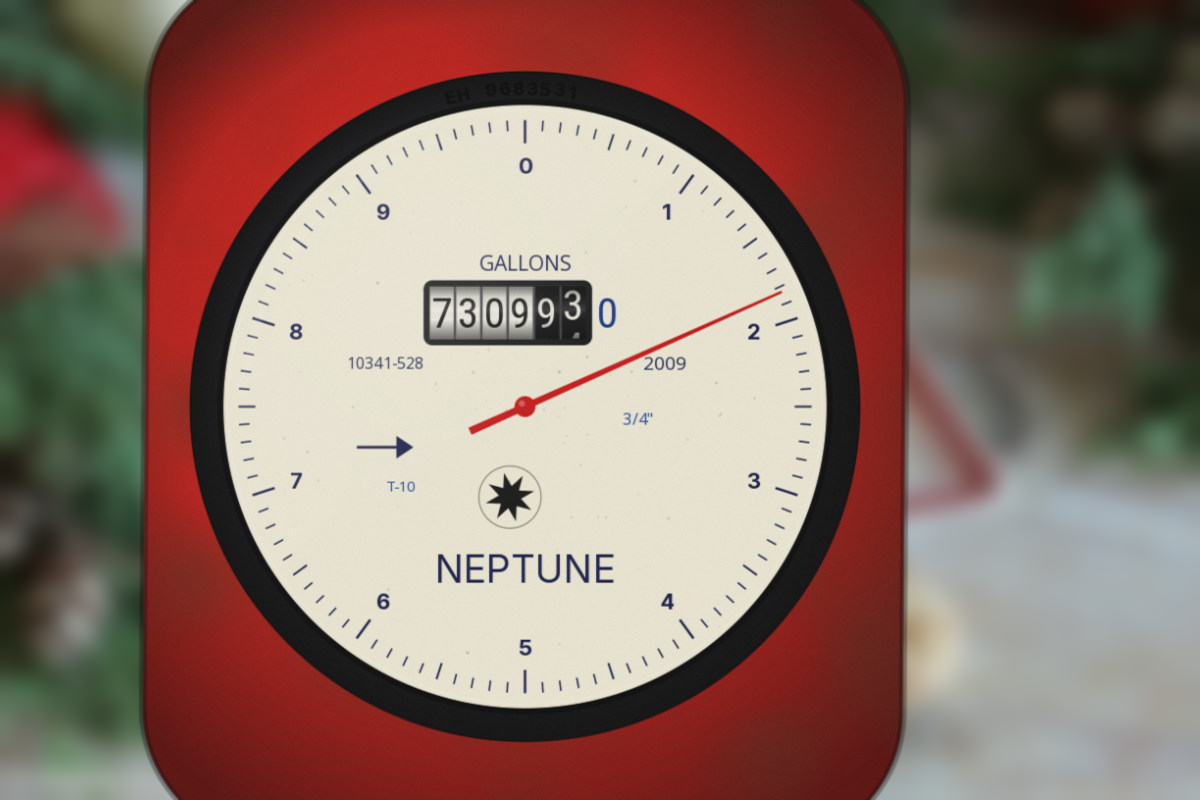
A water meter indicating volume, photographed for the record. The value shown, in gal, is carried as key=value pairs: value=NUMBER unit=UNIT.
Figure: value=7309931.8 unit=gal
